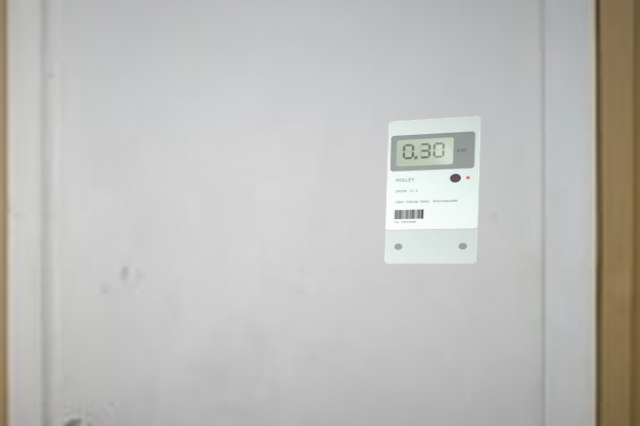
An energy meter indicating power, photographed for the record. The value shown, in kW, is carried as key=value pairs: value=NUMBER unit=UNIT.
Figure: value=0.30 unit=kW
